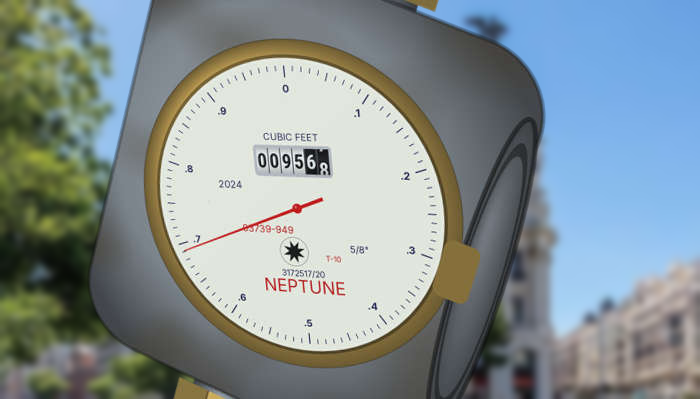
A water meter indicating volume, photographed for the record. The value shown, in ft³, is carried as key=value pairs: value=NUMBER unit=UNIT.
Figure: value=9567.69 unit=ft³
